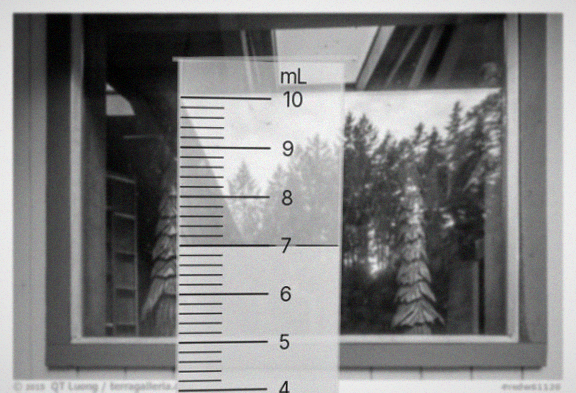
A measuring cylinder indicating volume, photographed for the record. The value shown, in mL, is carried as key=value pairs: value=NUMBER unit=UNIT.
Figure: value=7 unit=mL
